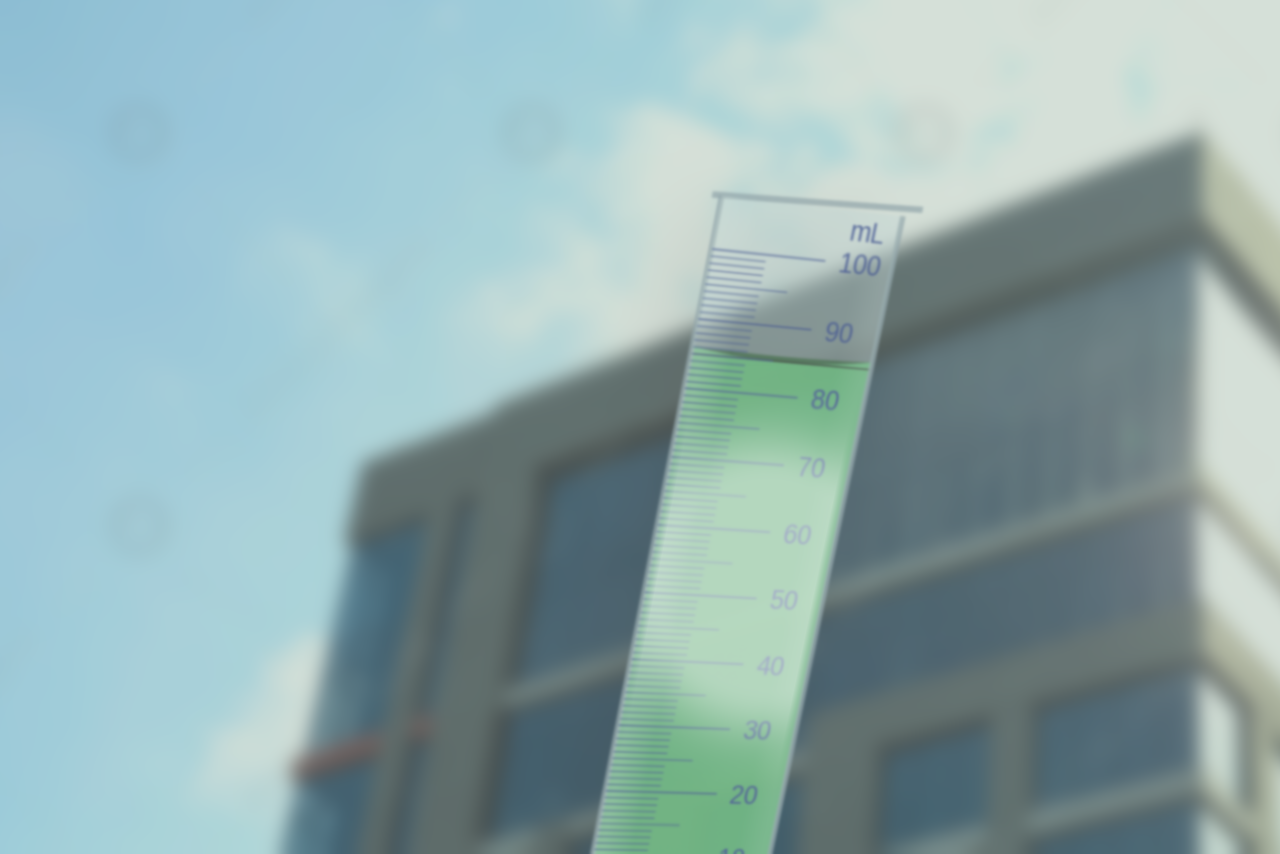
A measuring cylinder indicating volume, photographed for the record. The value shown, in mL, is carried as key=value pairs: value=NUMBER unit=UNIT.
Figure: value=85 unit=mL
